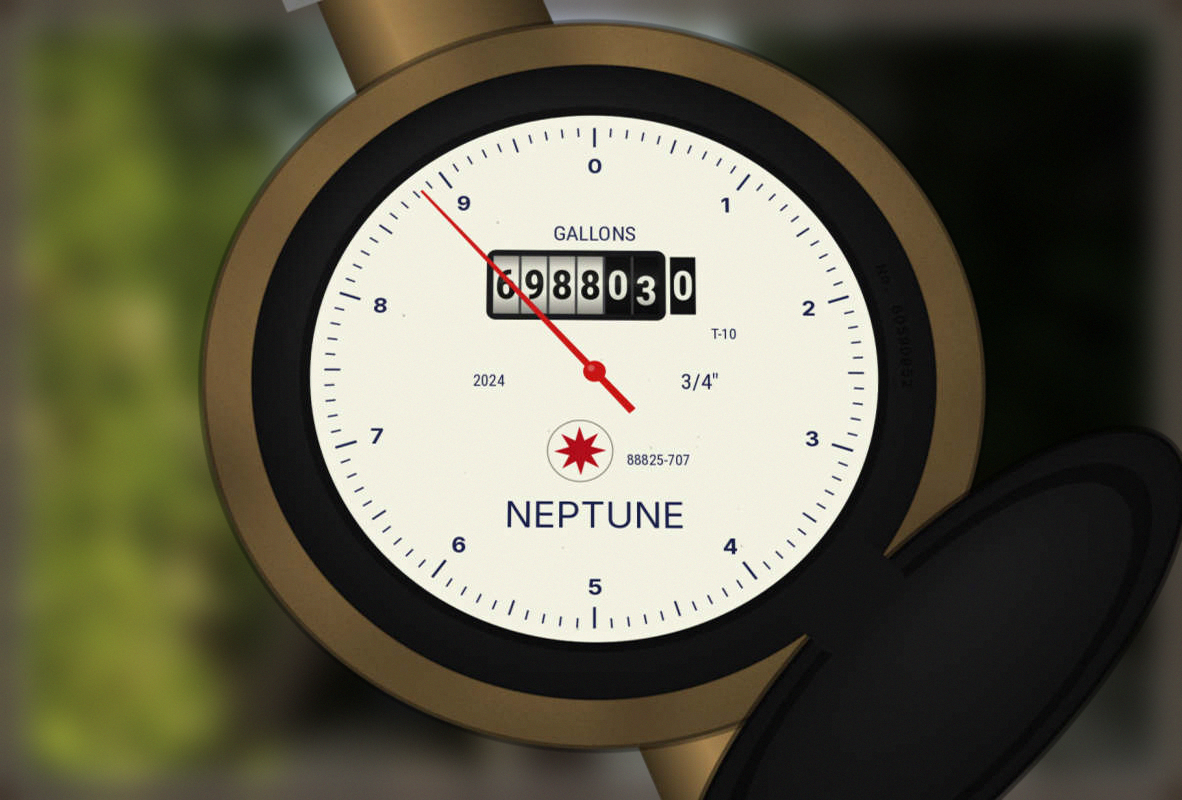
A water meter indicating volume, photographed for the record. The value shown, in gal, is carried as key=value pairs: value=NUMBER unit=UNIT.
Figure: value=6988028.8 unit=gal
